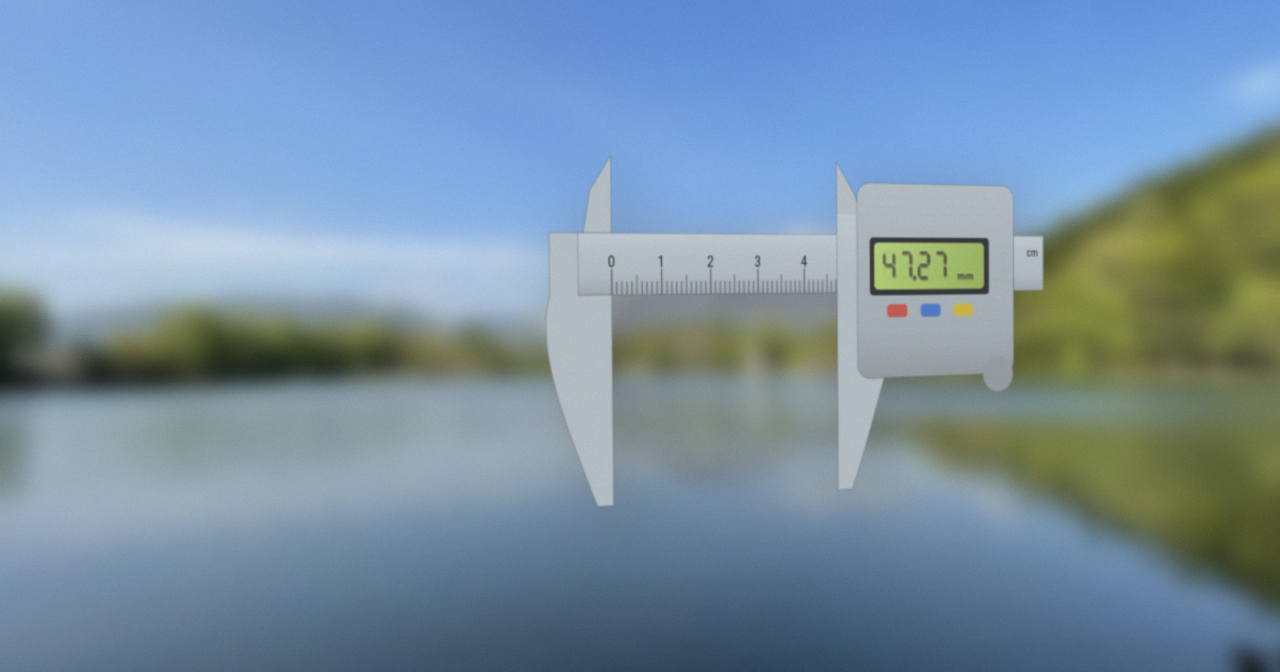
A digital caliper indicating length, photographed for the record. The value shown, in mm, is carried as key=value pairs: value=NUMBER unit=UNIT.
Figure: value=47.27 unit=mm
